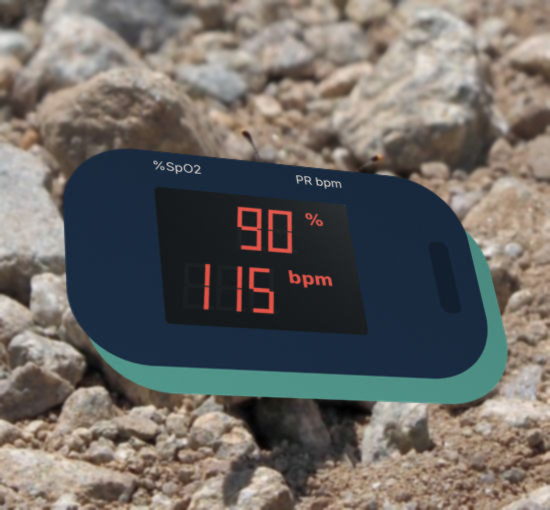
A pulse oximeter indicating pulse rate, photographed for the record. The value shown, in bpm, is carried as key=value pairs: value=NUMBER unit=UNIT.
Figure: value=115 unit=bpm
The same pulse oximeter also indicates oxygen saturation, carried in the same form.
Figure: value=90 unit=%
